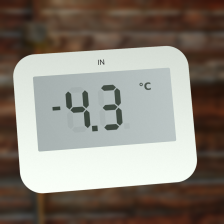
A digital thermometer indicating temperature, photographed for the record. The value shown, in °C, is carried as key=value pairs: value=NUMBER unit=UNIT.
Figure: value=-4.3 unit=°C
